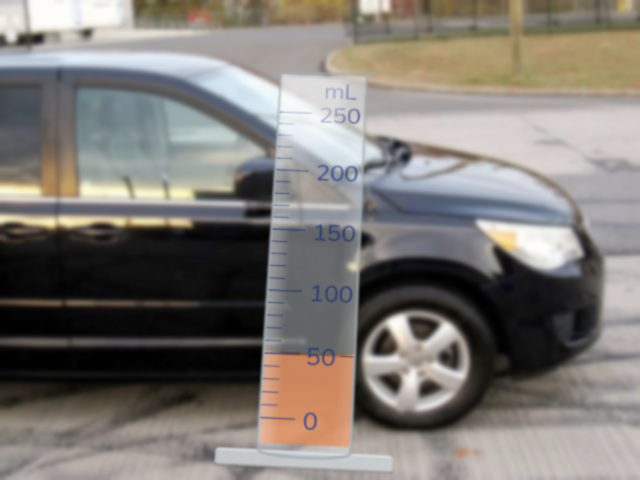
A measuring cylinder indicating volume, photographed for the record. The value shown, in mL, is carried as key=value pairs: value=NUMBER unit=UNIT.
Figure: value=50 unit=mL
